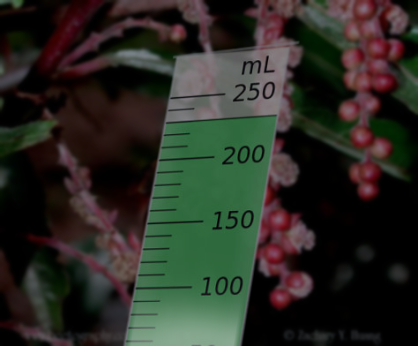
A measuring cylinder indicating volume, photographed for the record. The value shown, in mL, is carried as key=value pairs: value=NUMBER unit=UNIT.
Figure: value=230 unit=mL
